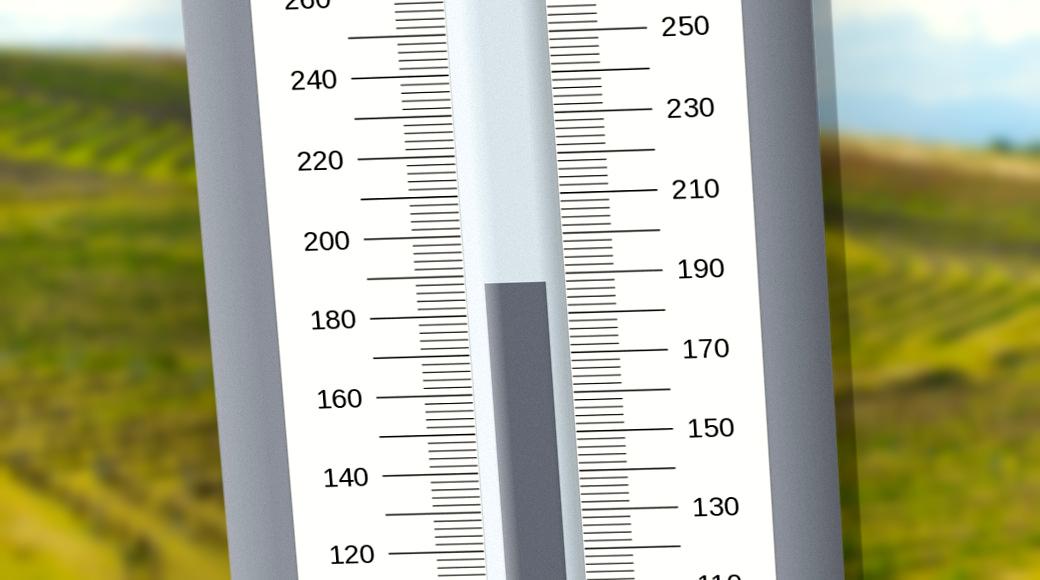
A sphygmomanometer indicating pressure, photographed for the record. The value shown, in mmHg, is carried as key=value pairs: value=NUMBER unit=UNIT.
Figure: value=188 unit=mmHg
